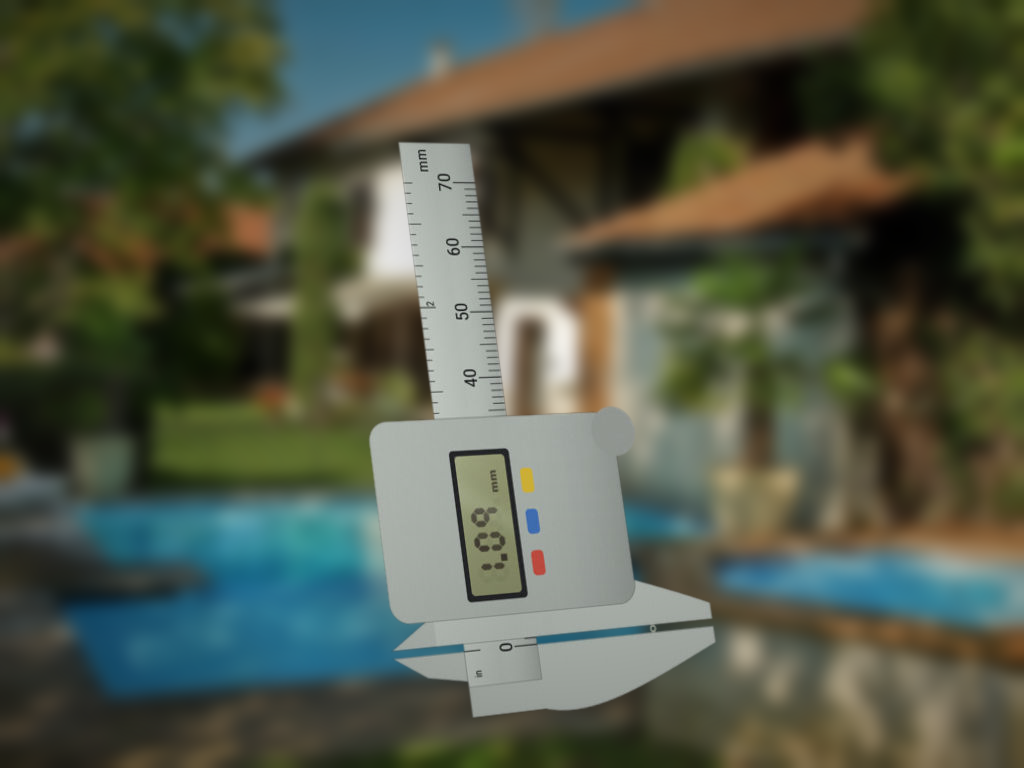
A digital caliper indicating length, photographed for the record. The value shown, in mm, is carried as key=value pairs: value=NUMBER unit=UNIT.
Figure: value=1.09 unit=mm
